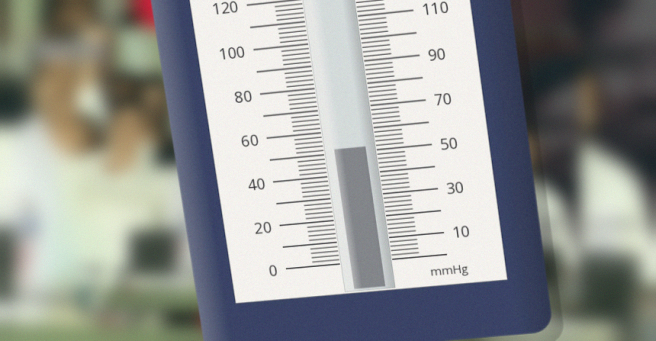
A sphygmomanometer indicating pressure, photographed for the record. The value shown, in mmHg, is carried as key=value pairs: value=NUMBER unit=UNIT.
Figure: value=52 unit=mmHg
